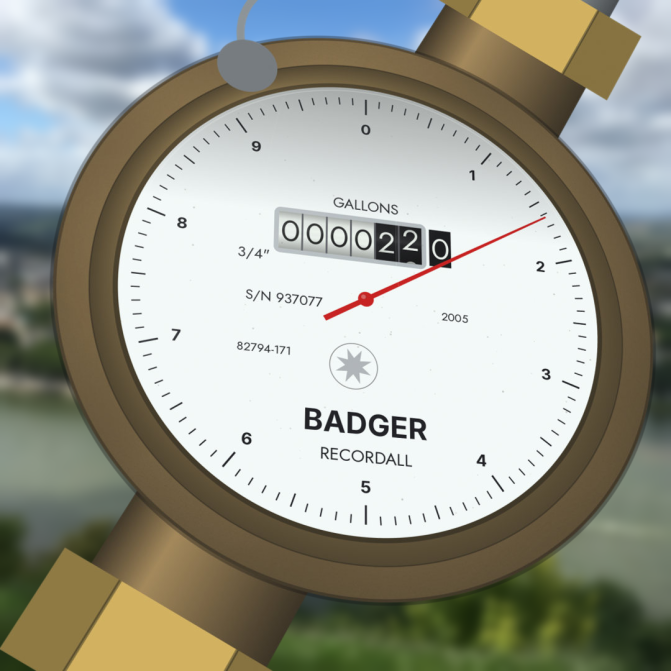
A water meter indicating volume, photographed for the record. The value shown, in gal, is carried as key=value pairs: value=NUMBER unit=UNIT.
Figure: value=221.6 unit=gal
